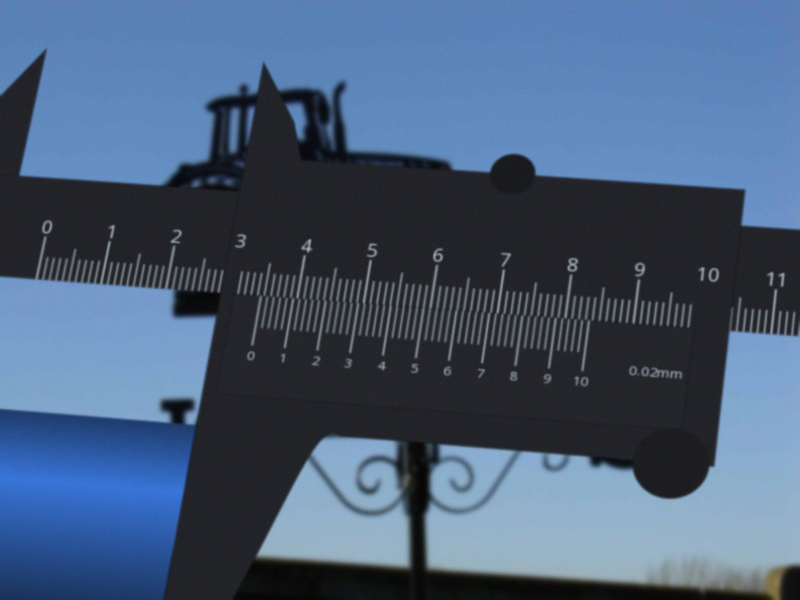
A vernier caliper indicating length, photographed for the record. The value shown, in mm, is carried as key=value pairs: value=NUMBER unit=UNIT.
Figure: value=34.5 unit=mm
